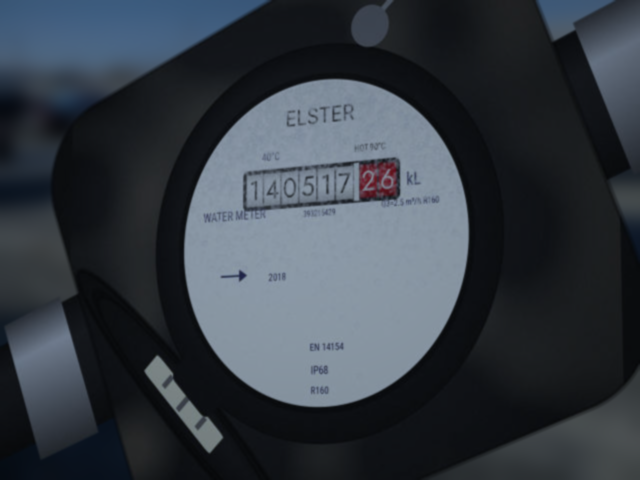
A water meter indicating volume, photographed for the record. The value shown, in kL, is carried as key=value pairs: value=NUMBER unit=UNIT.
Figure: value=140517.26 unit=kL
